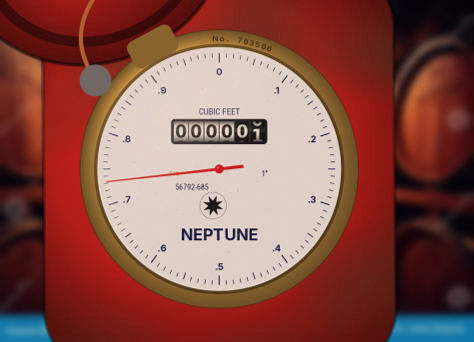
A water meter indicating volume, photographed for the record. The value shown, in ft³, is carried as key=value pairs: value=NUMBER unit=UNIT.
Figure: value=0.73 unit=ft³
